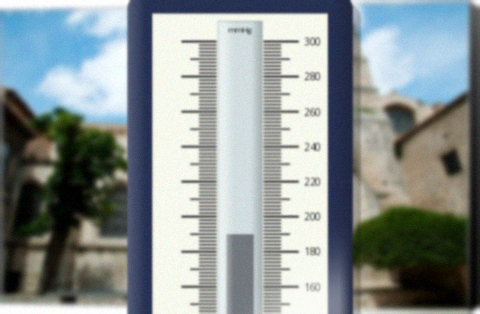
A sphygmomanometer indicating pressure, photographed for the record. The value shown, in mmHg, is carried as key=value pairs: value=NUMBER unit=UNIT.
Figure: value=190 unit=mmHg
